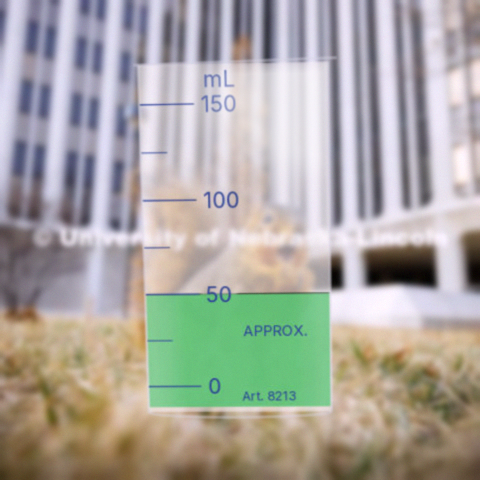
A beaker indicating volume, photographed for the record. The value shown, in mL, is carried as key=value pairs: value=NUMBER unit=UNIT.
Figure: value=50 unit=mL
